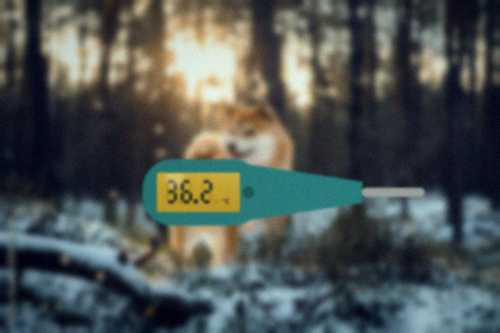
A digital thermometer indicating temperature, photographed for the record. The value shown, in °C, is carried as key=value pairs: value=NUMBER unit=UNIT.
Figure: value=36.2 unit=°C
